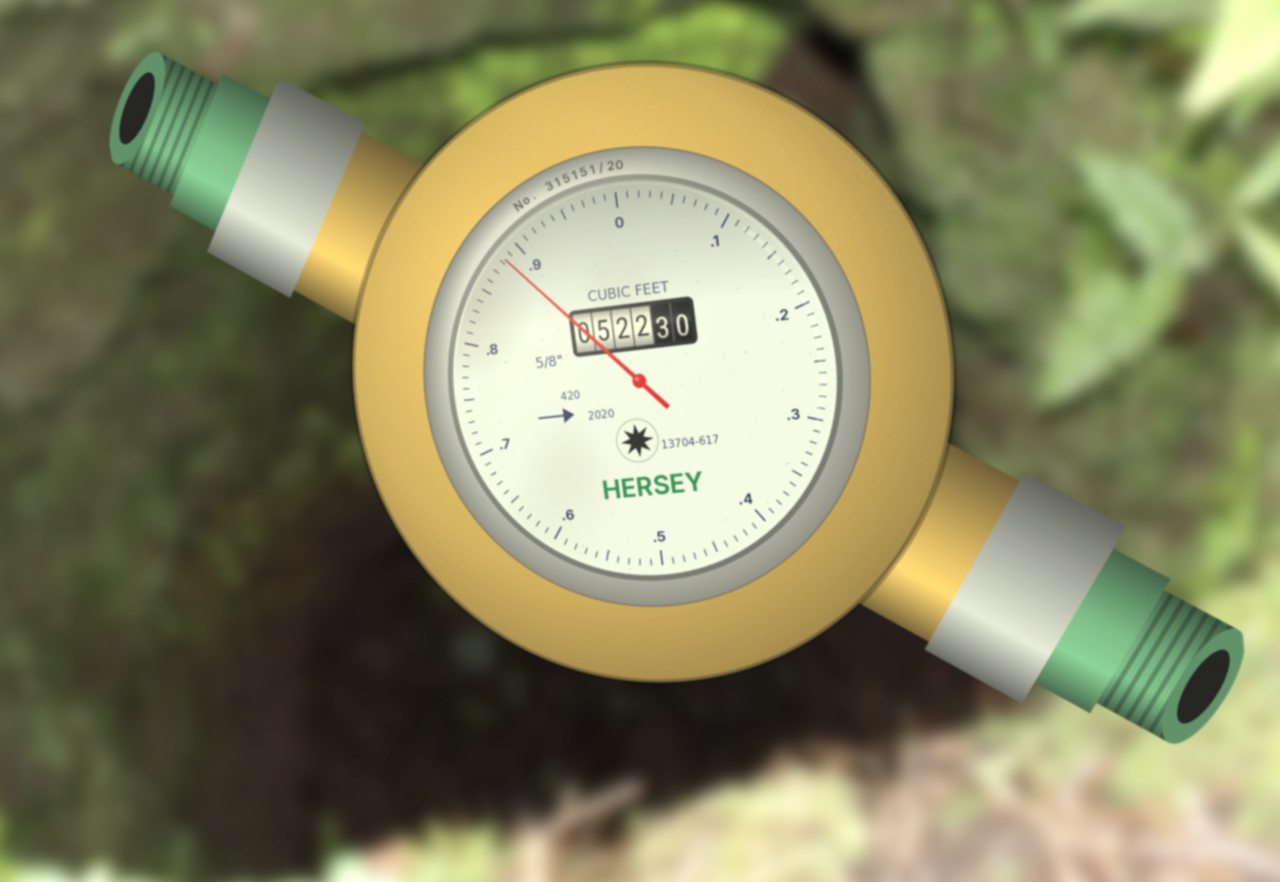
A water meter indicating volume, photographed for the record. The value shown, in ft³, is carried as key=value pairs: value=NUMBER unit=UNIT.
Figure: value=52229.88 unit=ft³
